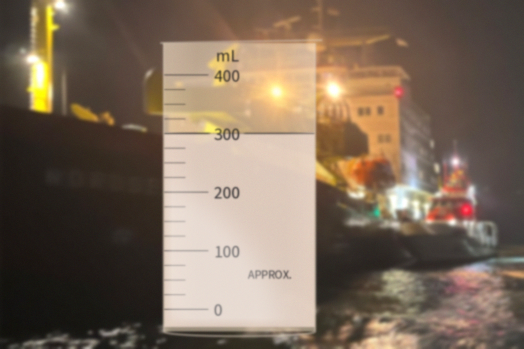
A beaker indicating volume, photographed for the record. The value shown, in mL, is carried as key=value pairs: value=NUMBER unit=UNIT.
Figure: value=300 unit=mL
